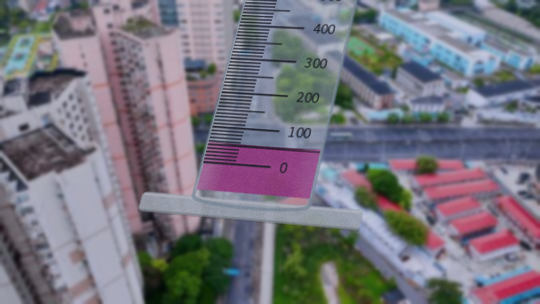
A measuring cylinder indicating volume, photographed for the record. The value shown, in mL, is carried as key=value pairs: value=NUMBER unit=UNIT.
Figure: value=50 unit=mL
